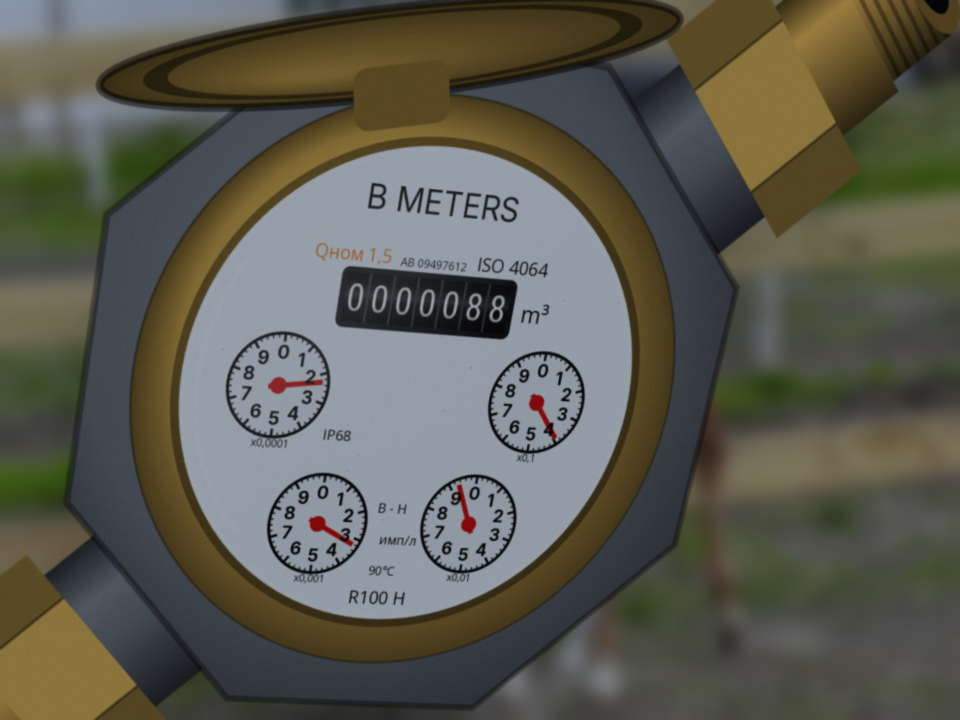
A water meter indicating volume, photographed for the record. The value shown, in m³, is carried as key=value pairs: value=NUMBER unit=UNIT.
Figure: value=88.3932 unit=m³
